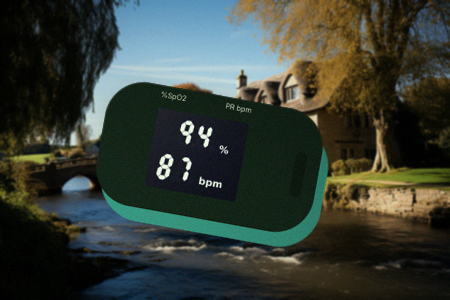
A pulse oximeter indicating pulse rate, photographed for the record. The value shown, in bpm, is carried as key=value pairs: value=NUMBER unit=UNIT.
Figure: value=87 unit=bpm
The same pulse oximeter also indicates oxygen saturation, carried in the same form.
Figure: value=94 unit=%
